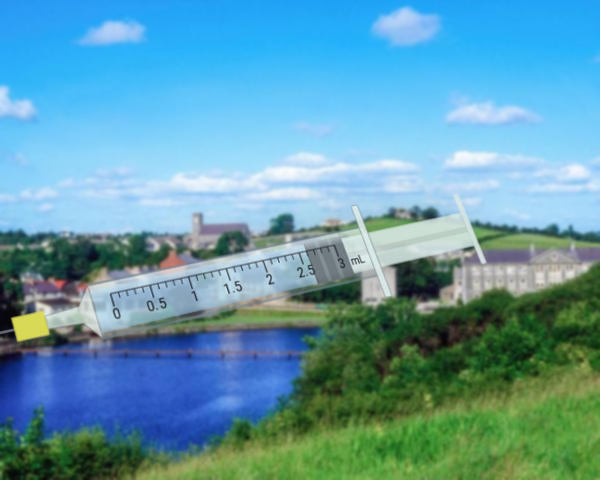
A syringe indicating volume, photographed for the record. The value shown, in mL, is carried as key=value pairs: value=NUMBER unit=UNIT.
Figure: value=2.6 unit=mL
